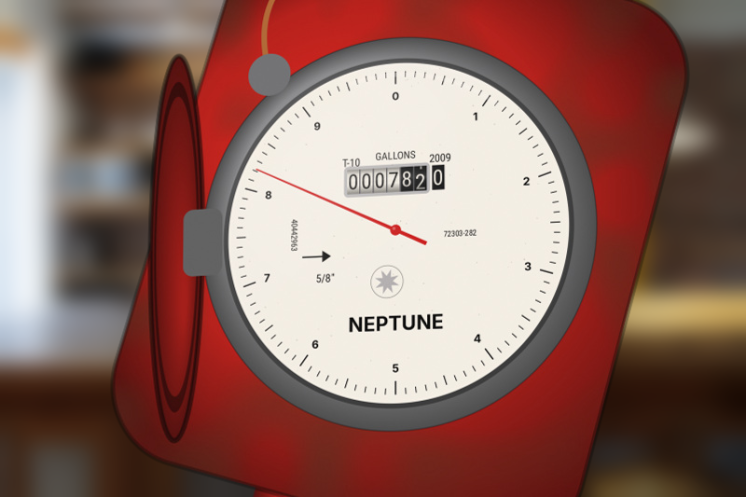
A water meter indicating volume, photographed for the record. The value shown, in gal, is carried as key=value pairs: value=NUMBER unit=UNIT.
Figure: value=7818.2 unit=gal
